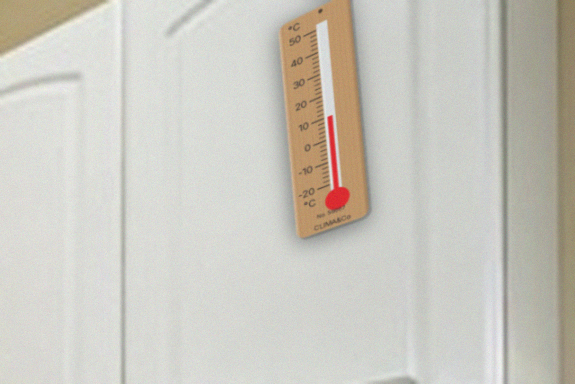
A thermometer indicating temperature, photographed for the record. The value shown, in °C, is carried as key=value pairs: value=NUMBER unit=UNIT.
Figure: value=10 unit=°C
